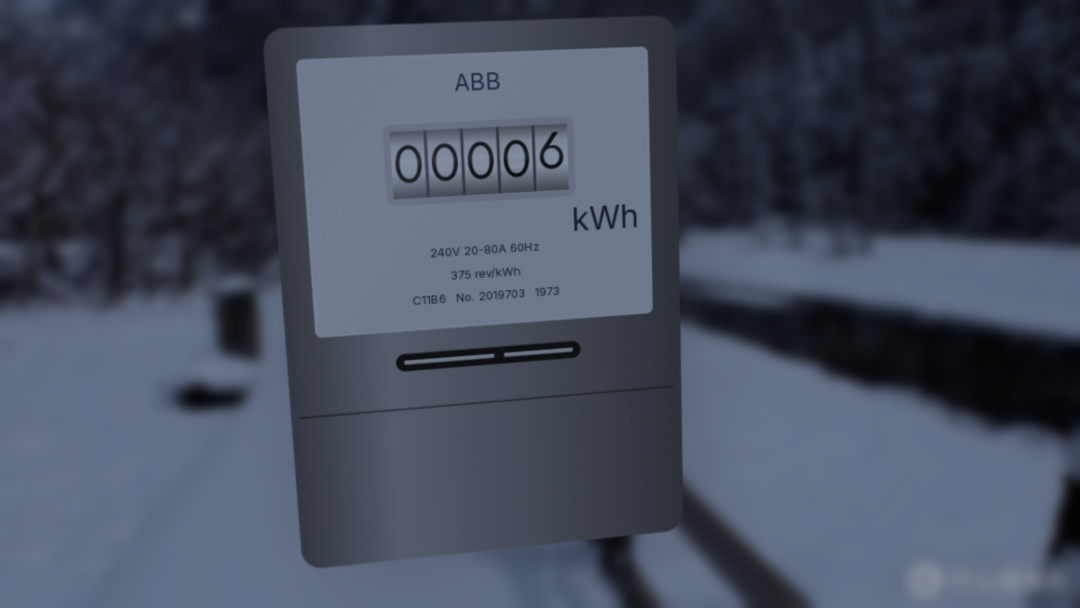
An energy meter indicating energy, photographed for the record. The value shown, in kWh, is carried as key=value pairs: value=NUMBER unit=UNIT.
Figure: value=6 unit=kWh
